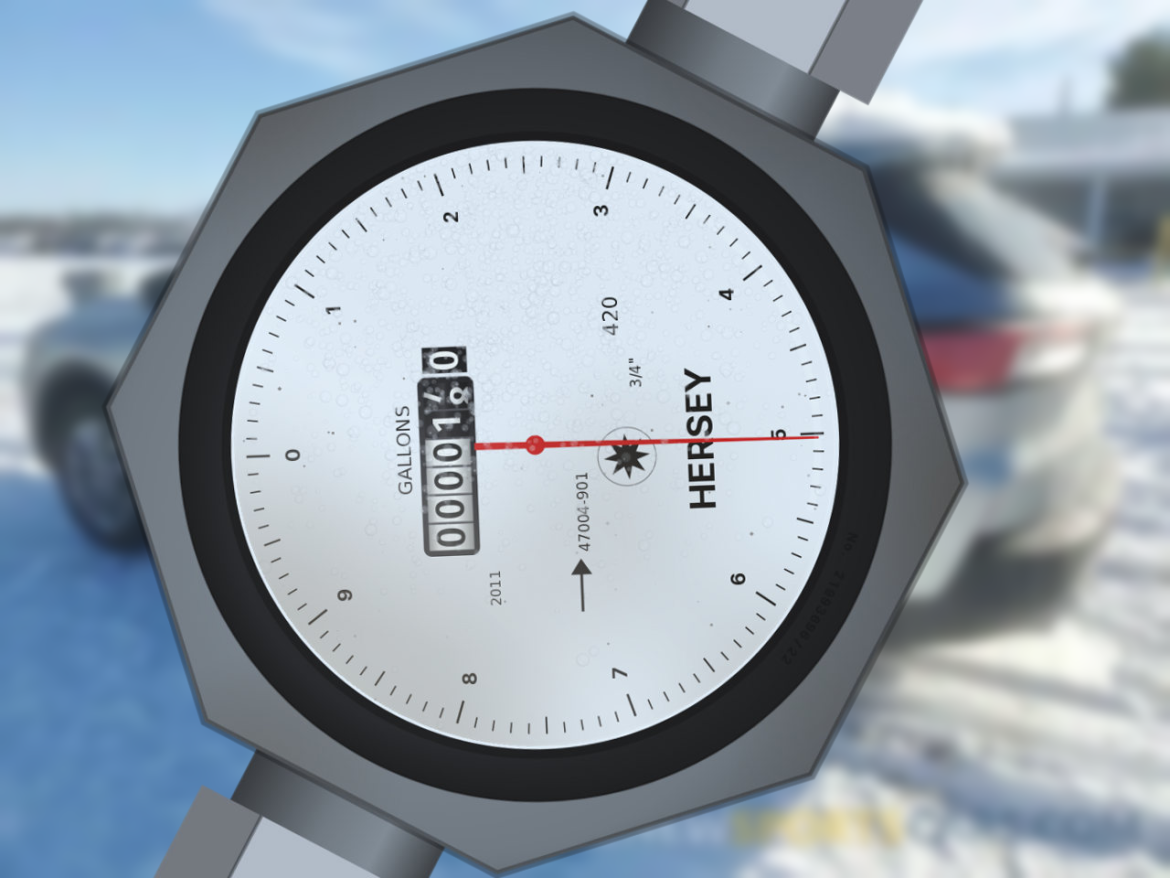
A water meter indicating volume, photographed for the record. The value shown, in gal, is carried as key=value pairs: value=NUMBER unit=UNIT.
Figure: value=175.0 unit=gal
